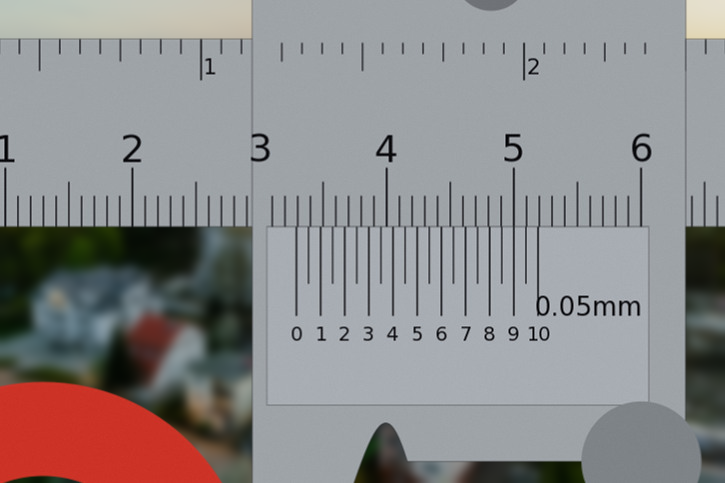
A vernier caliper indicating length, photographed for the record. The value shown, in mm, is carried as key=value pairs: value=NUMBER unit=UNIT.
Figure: value=32.9 unit=mm
